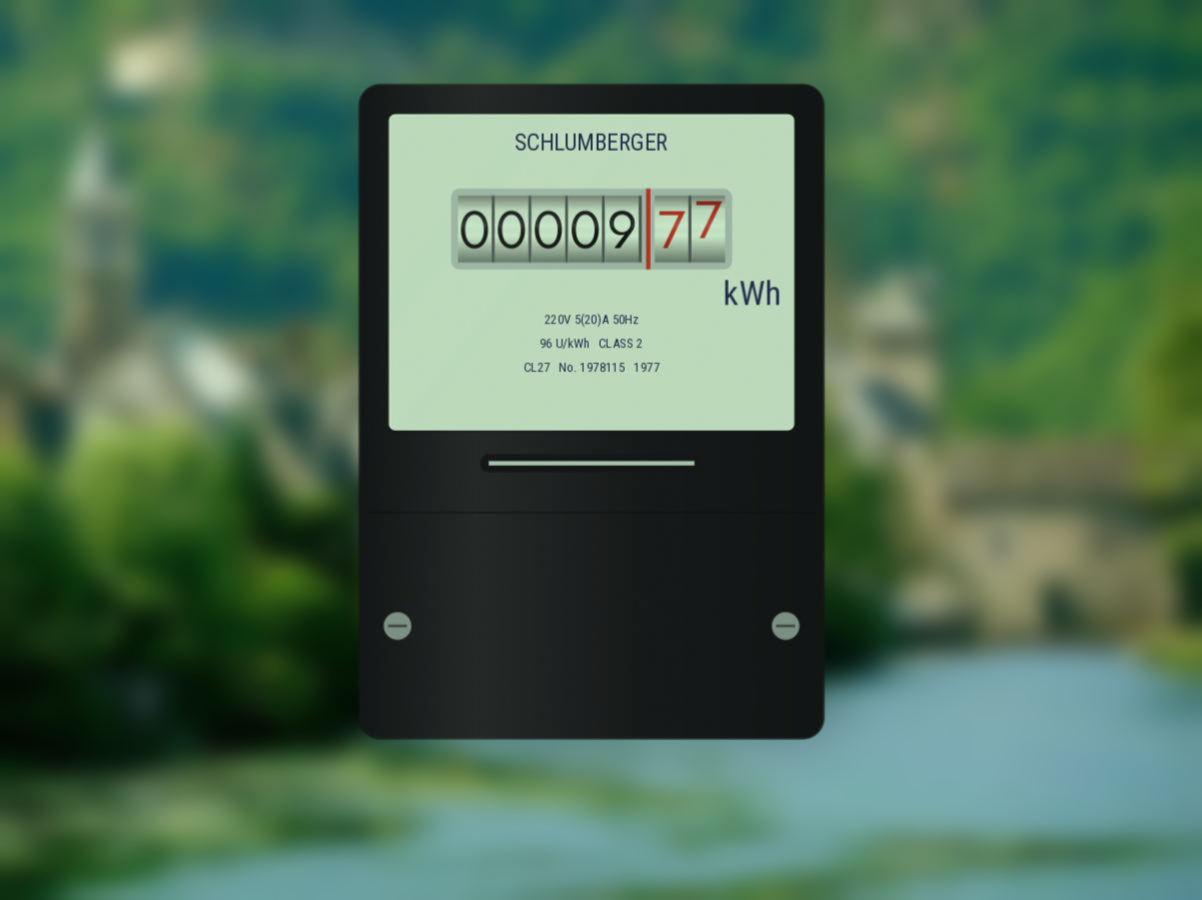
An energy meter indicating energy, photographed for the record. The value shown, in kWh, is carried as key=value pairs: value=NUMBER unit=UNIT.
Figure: value=9.77 unit=kWh
